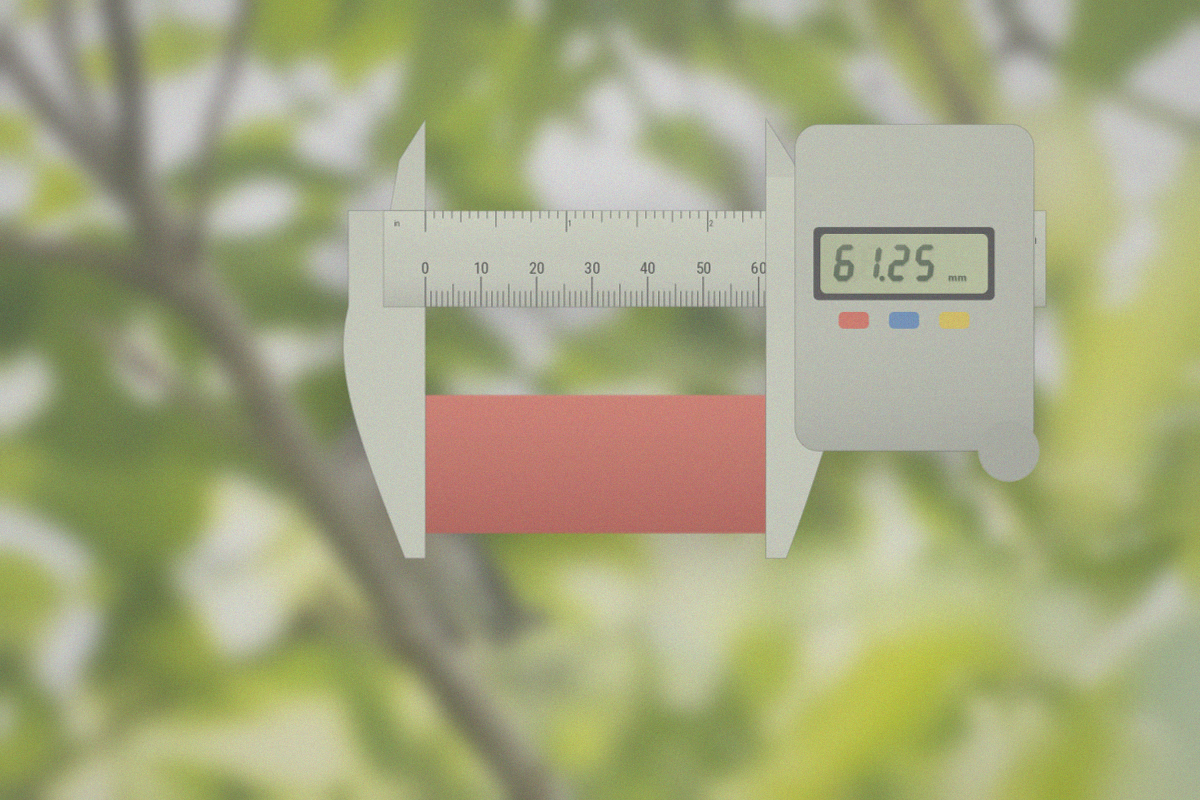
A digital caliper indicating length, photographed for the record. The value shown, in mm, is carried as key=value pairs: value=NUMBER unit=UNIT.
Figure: value=61.25 unit=mm
